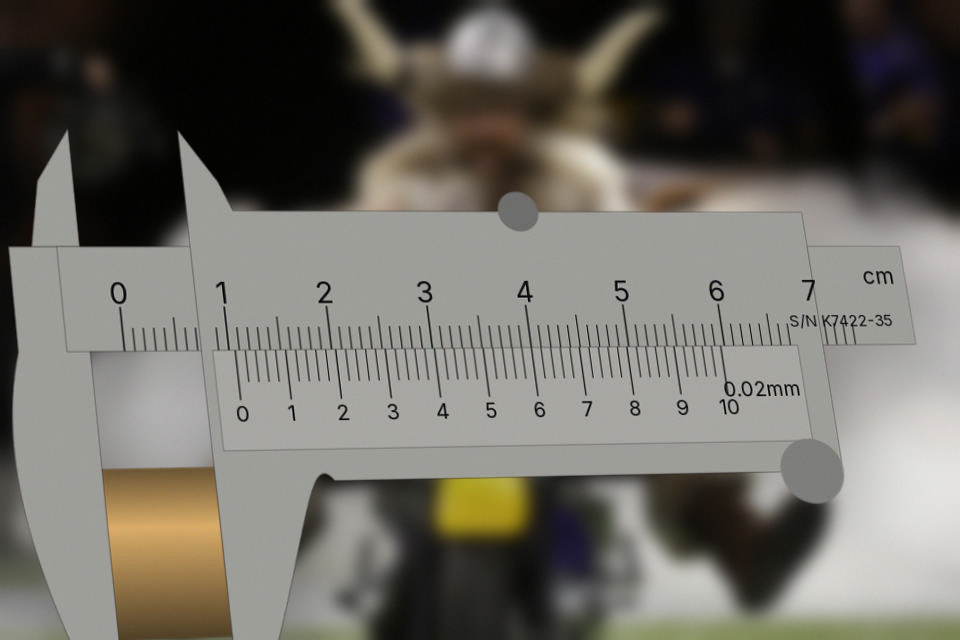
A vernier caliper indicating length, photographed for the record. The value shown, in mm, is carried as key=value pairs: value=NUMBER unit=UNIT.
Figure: value=10.6 unit=mm
